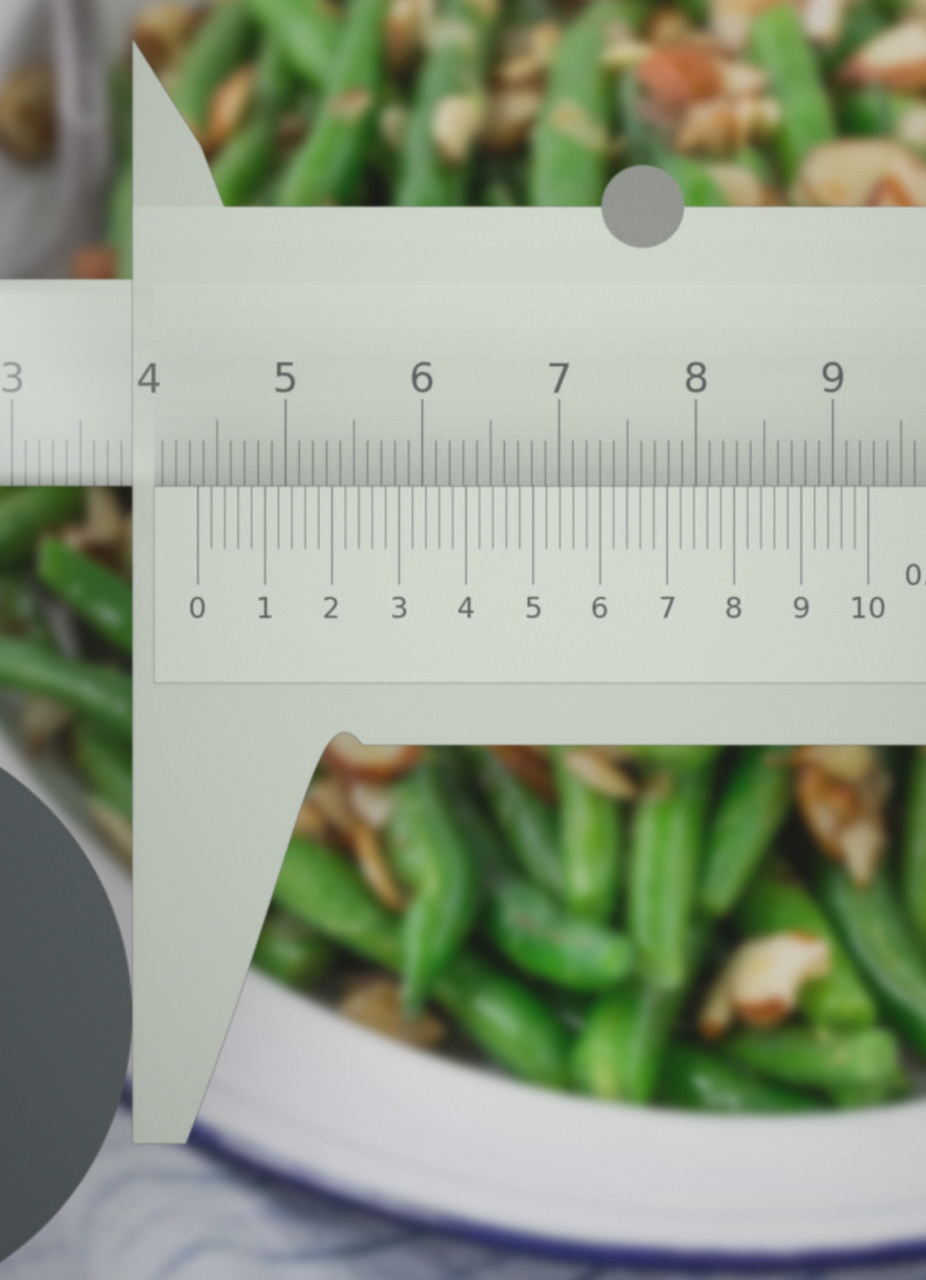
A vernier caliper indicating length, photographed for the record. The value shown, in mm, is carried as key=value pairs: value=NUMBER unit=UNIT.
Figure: value=43.6 unit=mm
